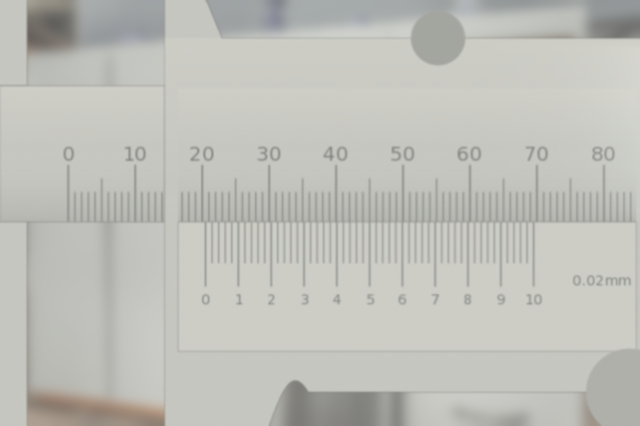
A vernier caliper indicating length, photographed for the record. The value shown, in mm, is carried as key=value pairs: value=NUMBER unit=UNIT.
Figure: value=20.5 unit=mm
